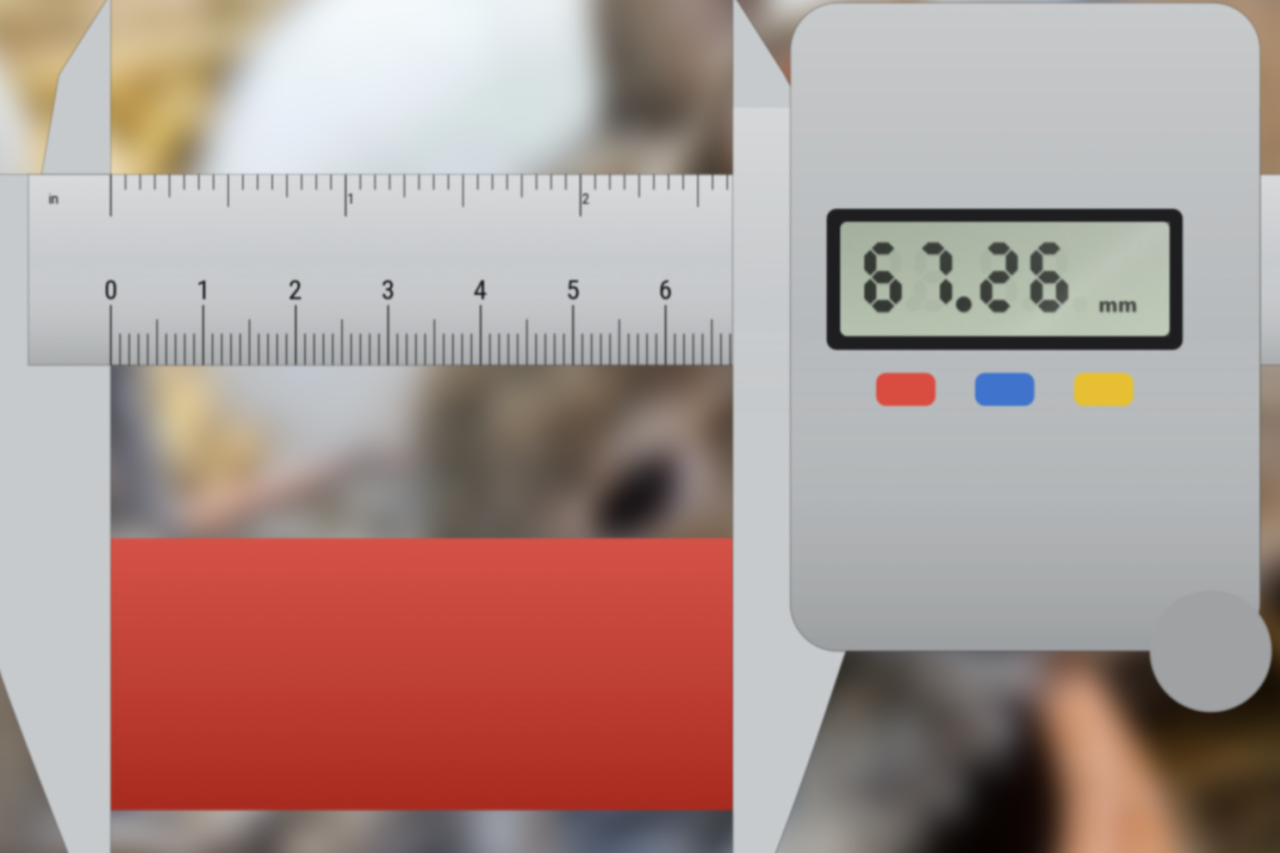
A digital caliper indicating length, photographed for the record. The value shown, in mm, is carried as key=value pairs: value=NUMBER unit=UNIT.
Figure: value=67.26 unit=mm
